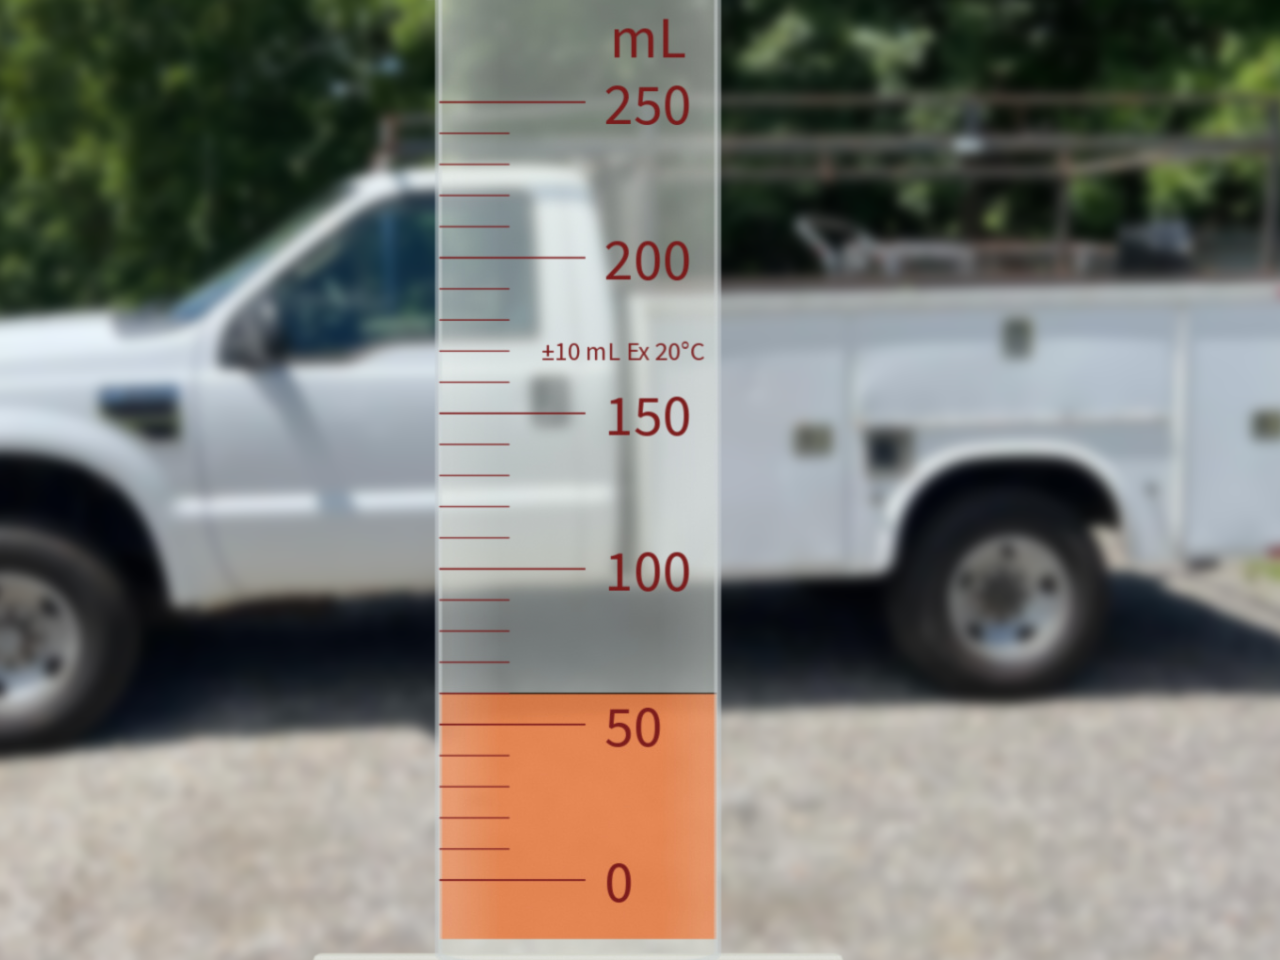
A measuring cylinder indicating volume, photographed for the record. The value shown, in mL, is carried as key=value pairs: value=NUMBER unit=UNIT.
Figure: value=60 unit=mL
